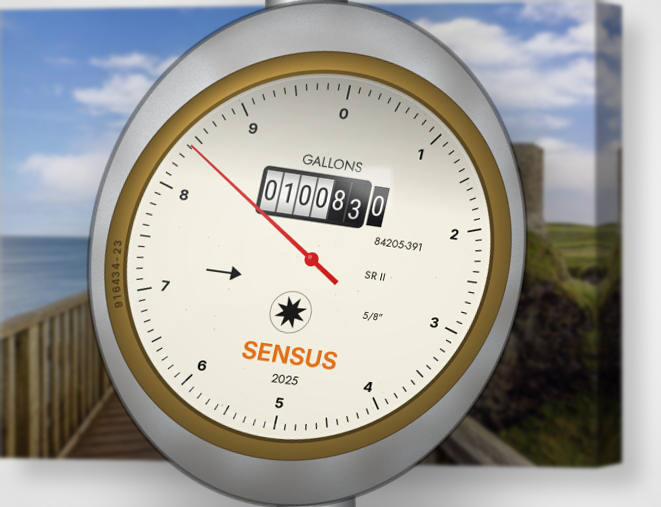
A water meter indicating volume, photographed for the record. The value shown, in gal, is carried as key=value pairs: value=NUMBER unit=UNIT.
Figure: value=100828.4 unit=gal
